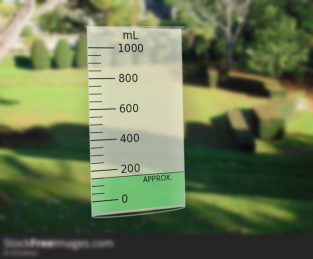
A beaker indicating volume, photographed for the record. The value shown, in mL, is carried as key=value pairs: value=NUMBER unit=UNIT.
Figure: value=150 unit=mL
